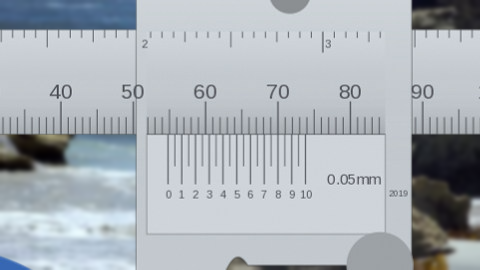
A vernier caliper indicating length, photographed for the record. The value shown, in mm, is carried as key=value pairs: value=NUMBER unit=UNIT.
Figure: value=54.8 unit=mm
